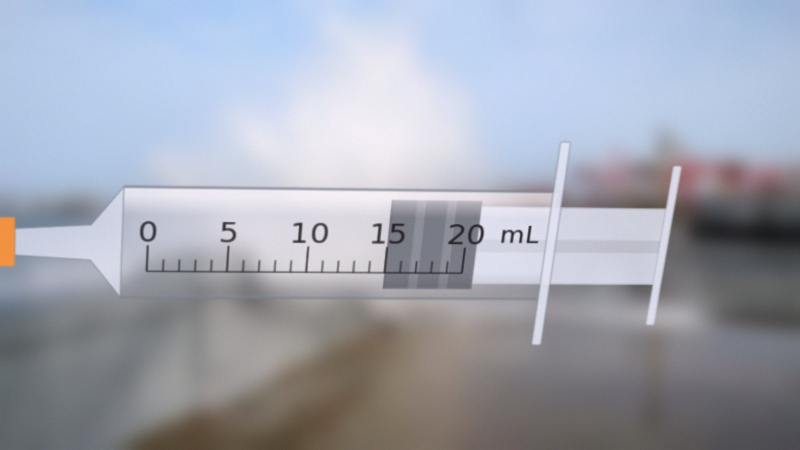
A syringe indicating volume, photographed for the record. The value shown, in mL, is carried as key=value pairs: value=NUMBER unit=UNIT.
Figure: value=15 unit=mL
